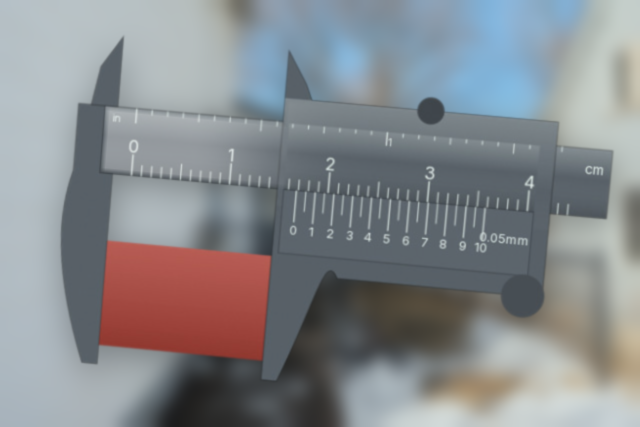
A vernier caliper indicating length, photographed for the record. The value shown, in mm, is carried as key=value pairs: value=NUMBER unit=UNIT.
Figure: value=16.8 unit=mm
